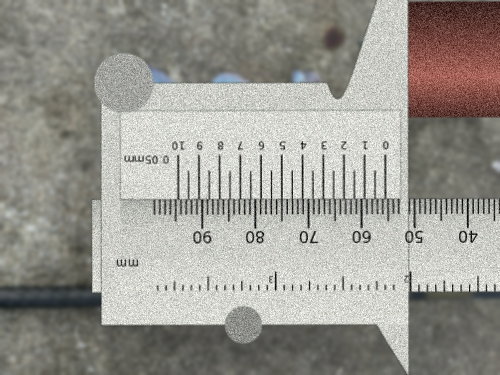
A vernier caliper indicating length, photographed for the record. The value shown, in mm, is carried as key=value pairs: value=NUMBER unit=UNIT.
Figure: value=55.5 unit=mm
